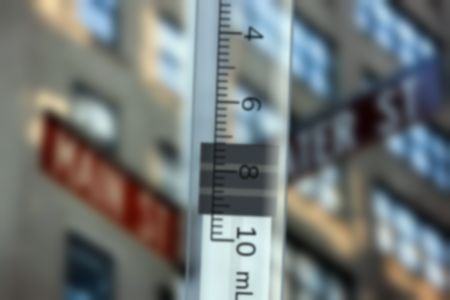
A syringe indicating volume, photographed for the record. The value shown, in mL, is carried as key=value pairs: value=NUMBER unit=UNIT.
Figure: value=7.2 unit=mL
